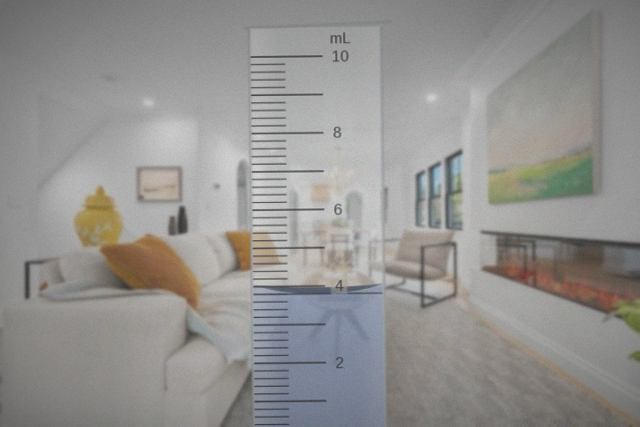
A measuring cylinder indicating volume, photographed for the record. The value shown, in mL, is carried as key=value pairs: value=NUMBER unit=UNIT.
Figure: value=3.8 unit=mL
